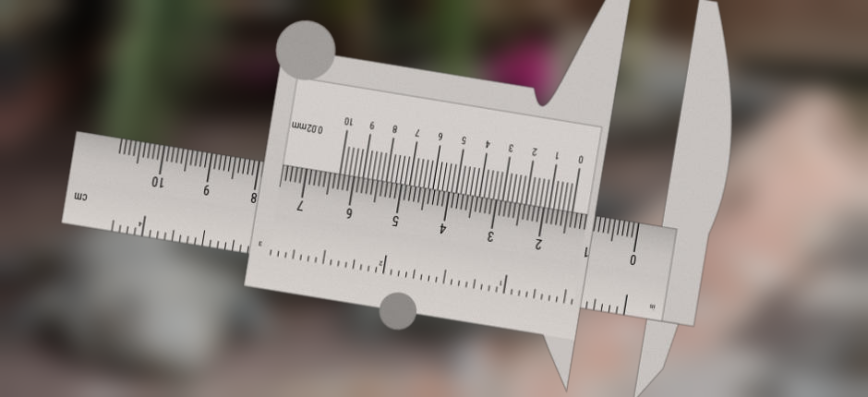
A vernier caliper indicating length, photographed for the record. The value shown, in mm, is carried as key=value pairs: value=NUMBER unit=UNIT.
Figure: value=14.0 unit=mm
